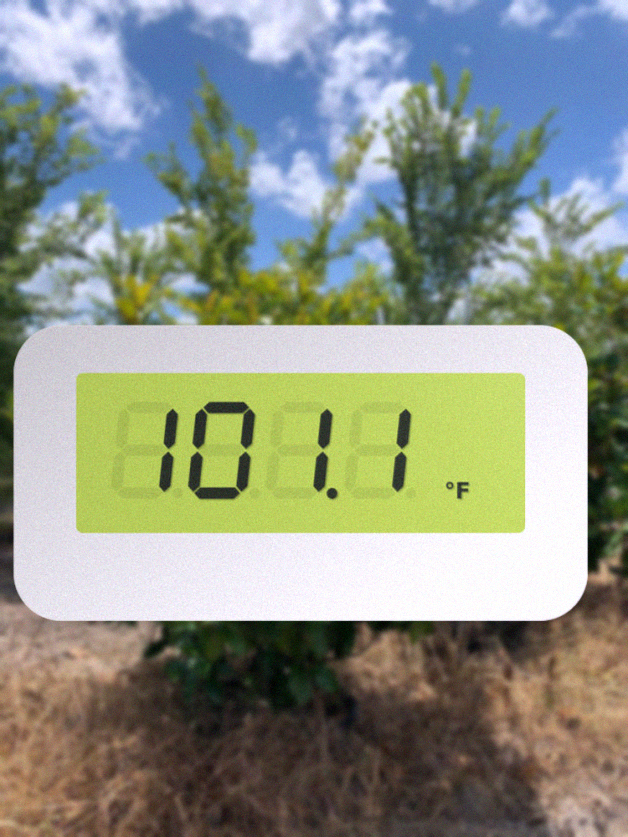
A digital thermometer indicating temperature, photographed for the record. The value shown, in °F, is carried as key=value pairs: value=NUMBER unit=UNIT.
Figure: value=101.1 unit=°F
